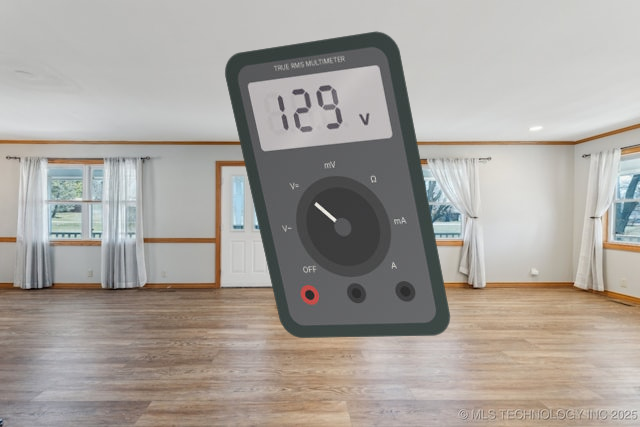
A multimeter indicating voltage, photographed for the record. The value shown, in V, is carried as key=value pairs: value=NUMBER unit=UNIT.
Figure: value=129 unit=V
